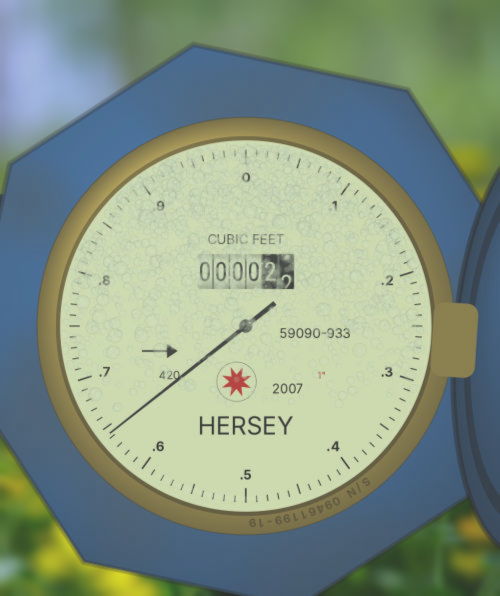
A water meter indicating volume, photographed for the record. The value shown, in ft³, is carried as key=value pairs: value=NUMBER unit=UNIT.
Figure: value=21.64 unit=ft³
